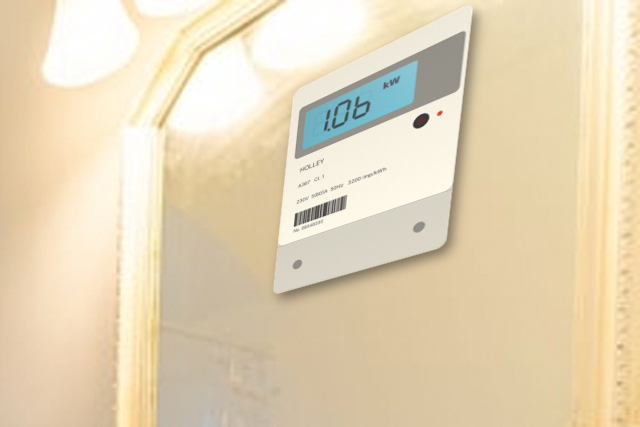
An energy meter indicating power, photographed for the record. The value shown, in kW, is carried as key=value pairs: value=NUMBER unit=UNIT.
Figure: value=1.06 unit=kW
